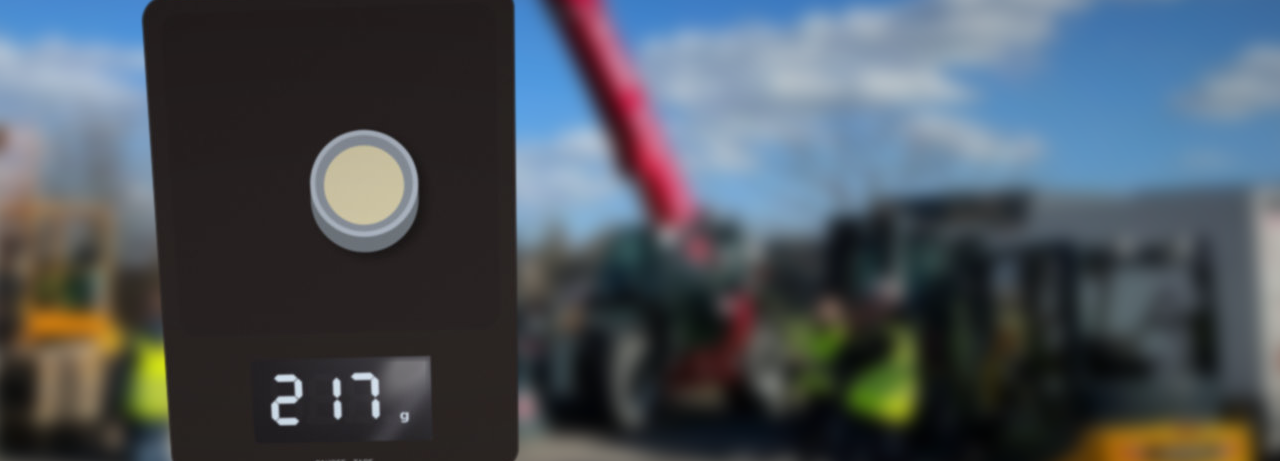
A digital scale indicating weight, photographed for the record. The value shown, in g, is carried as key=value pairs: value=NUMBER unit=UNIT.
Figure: value=217 unit=g
